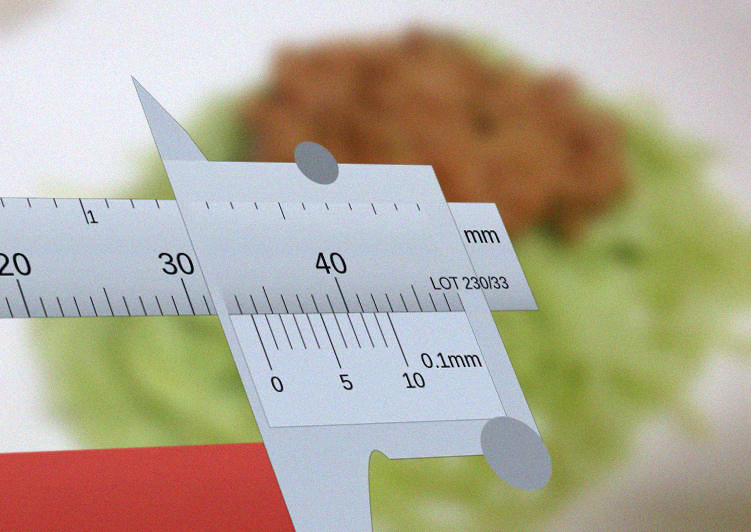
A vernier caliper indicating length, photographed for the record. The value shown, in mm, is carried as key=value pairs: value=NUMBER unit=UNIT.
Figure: value=33.6 unit=mm
